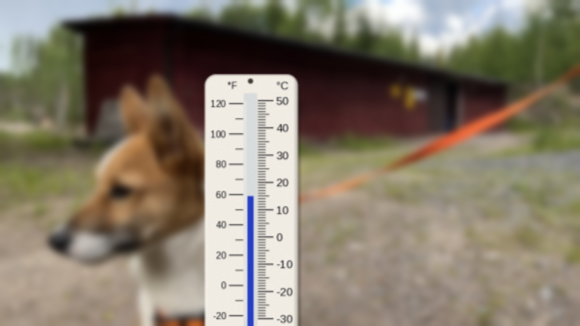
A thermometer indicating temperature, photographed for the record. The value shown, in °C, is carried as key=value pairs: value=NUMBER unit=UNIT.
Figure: value=15 unit=°C
